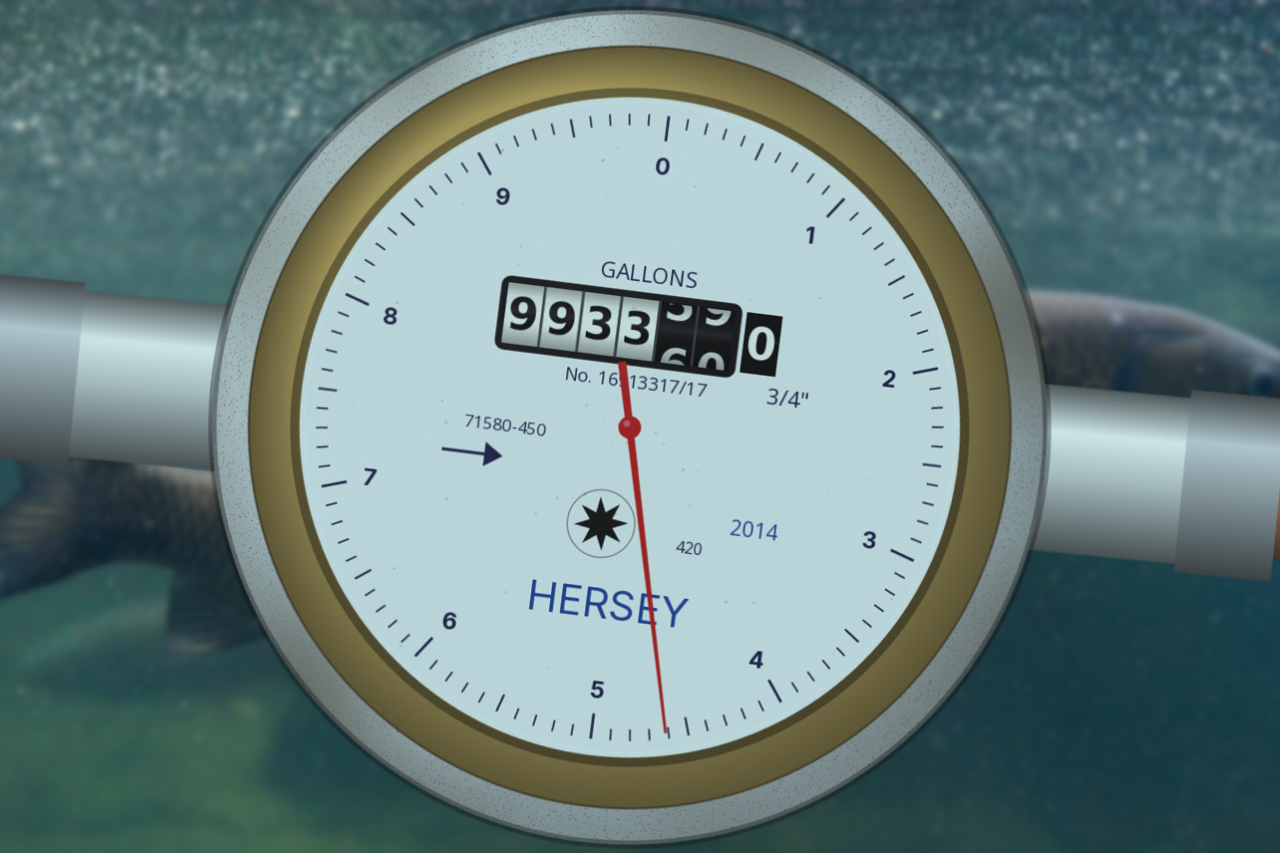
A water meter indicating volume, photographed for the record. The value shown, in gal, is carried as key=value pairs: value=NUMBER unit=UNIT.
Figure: value=9933594.6 unit=gal
